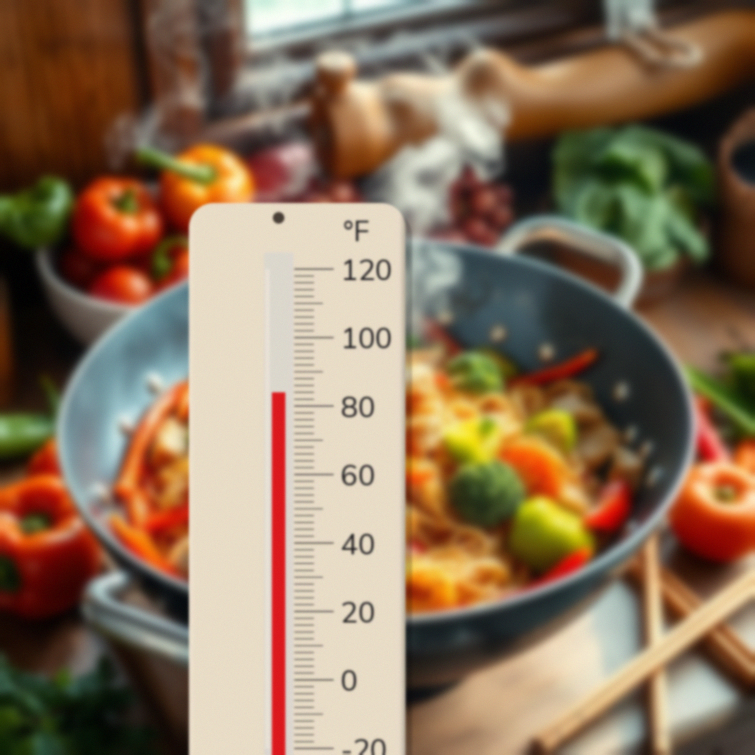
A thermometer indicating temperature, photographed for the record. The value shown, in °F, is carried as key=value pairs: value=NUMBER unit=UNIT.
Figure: value=84 unit=°F
